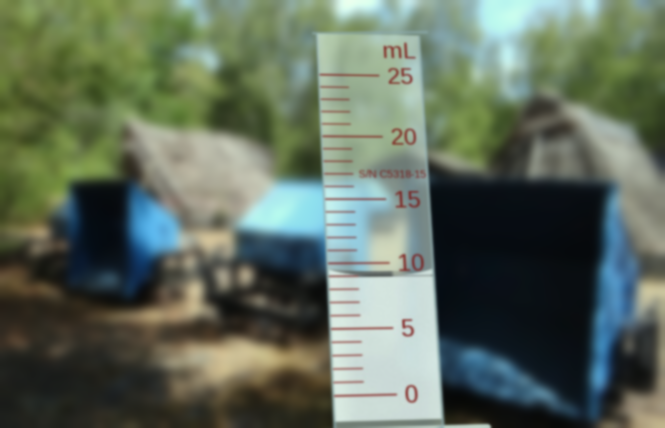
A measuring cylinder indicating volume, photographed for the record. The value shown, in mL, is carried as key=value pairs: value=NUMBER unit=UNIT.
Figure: value=9 unit=mL
